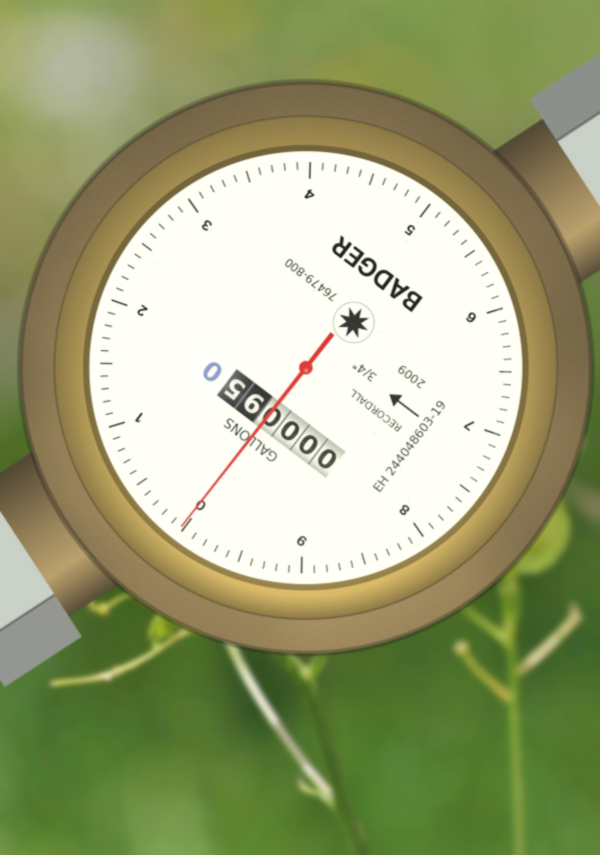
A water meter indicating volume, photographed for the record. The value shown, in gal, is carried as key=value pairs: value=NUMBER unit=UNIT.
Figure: value=950.0 unit=gal
